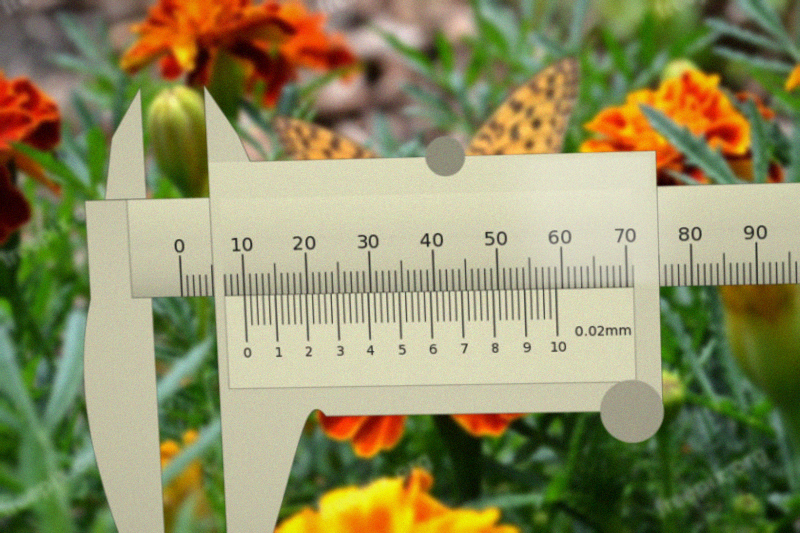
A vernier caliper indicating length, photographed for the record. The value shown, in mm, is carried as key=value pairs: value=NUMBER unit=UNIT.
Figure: value=10.0 unit=mm
